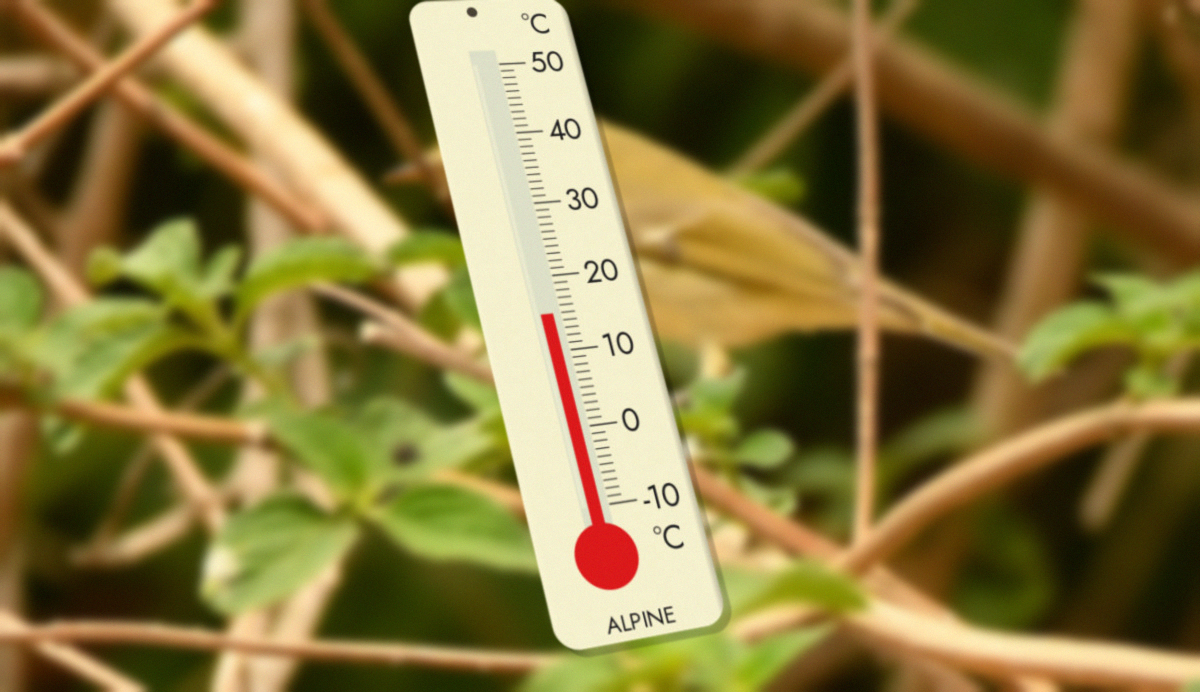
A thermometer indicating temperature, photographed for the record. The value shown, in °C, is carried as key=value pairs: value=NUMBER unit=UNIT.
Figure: value=15 unit=°C
